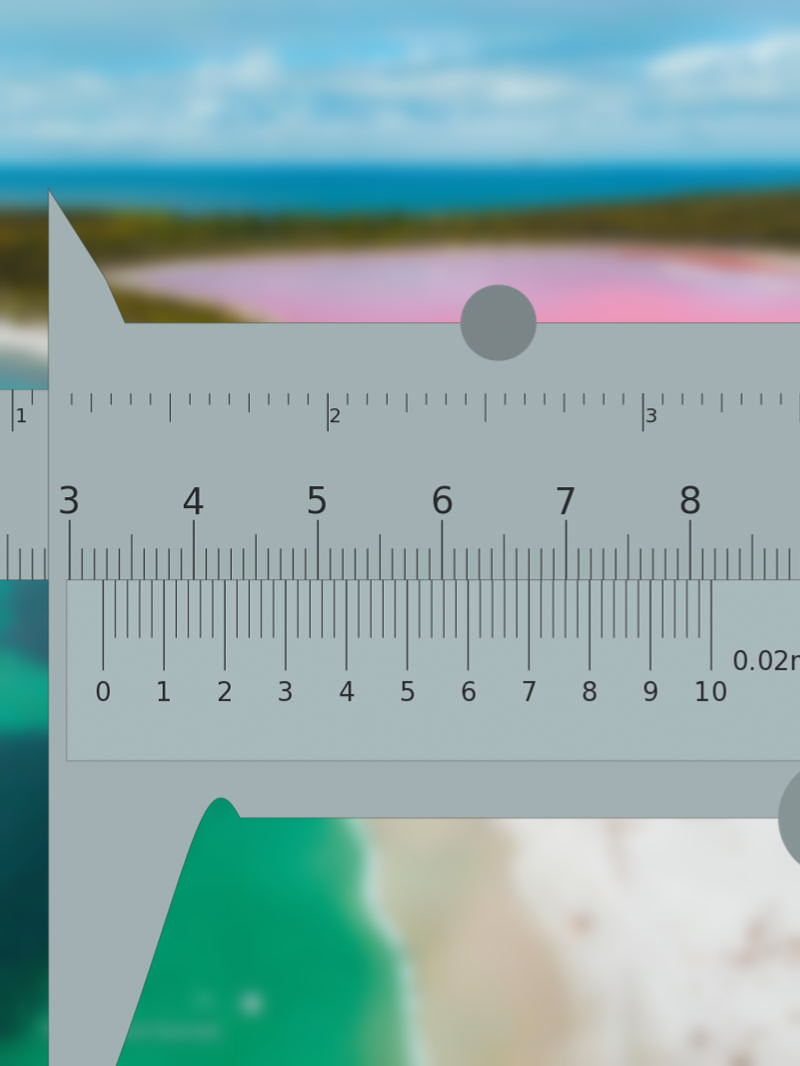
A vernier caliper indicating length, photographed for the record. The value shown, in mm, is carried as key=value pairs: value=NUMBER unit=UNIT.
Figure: value=32.7 unit=mm
